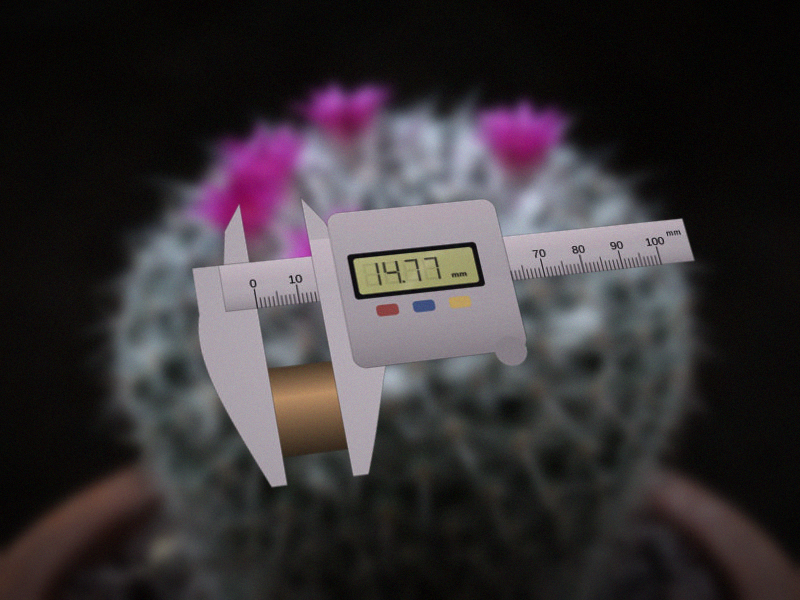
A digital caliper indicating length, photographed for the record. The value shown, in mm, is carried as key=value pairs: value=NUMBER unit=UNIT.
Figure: value=14.77 unit=mm
